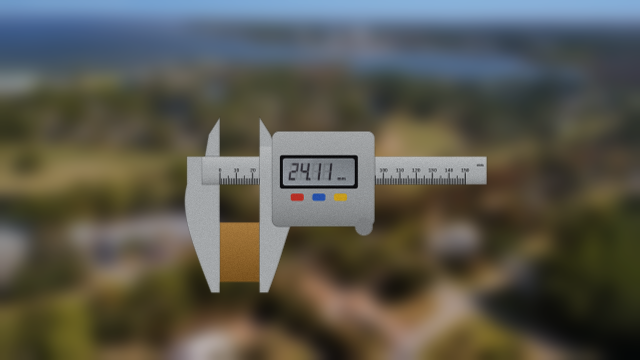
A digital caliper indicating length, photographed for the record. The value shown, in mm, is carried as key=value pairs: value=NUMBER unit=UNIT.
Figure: value=24.11 unit=mm
